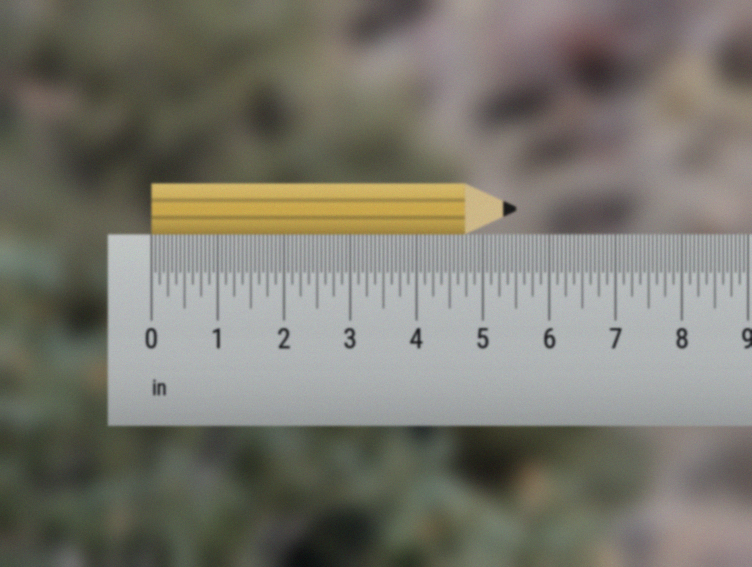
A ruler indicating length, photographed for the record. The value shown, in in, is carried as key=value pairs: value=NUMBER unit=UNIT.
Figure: value=5.5 unit=in
